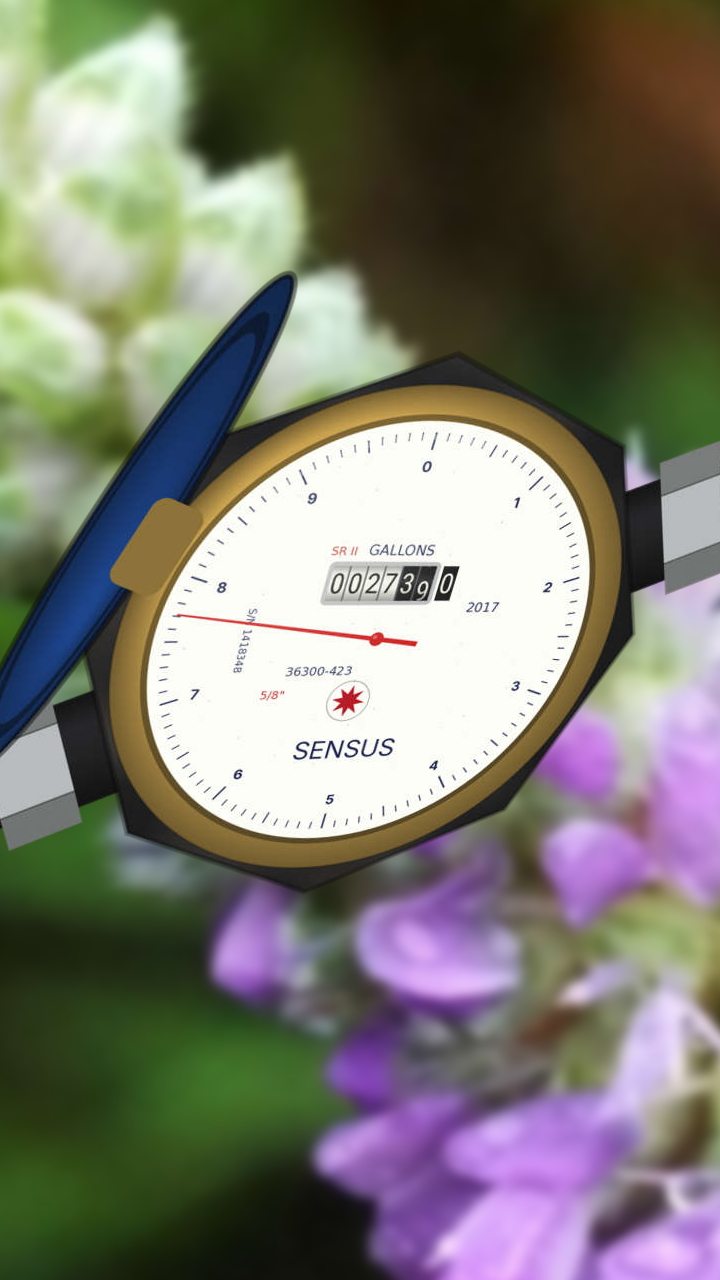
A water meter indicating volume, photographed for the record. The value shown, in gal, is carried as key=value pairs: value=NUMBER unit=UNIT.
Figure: value=27387.7 unit=gal
